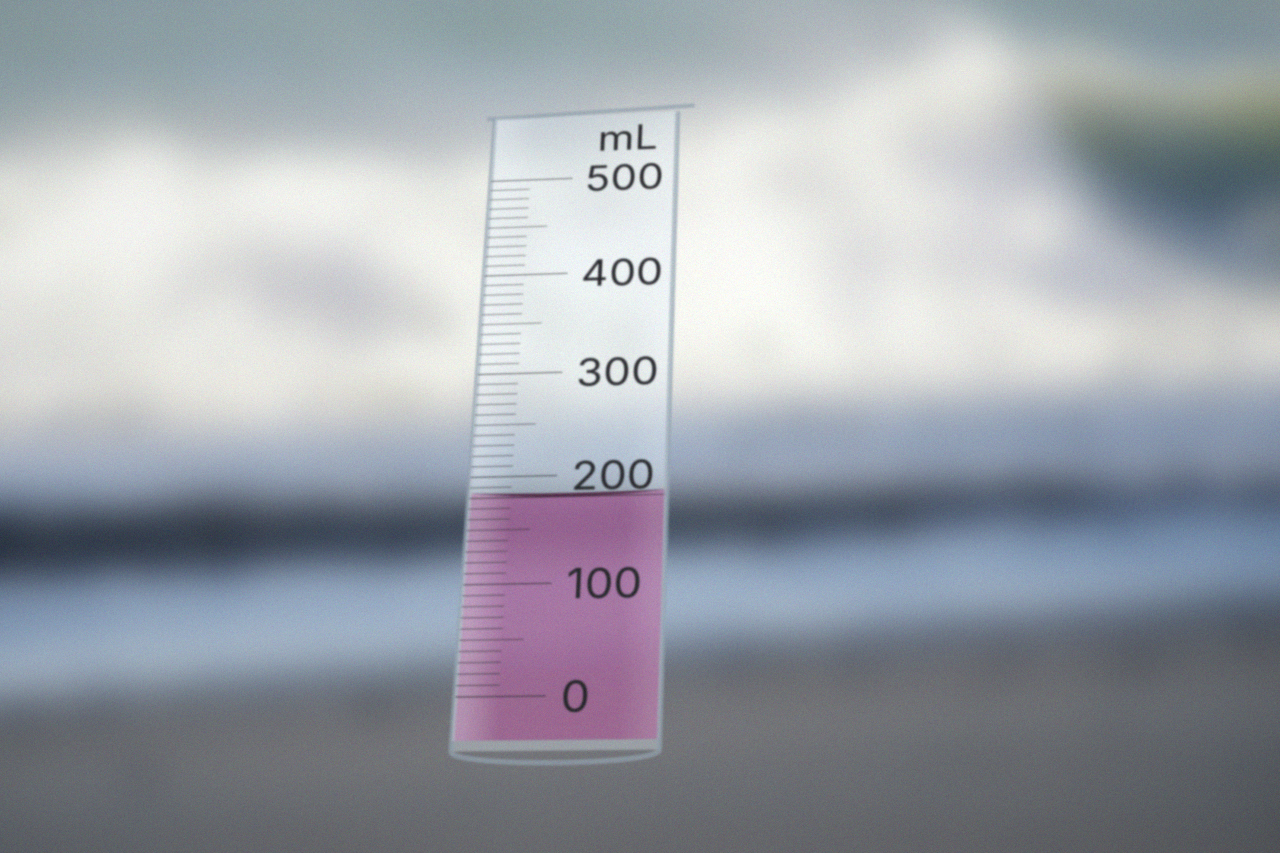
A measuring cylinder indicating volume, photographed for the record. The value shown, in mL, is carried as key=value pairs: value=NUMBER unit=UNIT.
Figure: value=180 unit=mL
